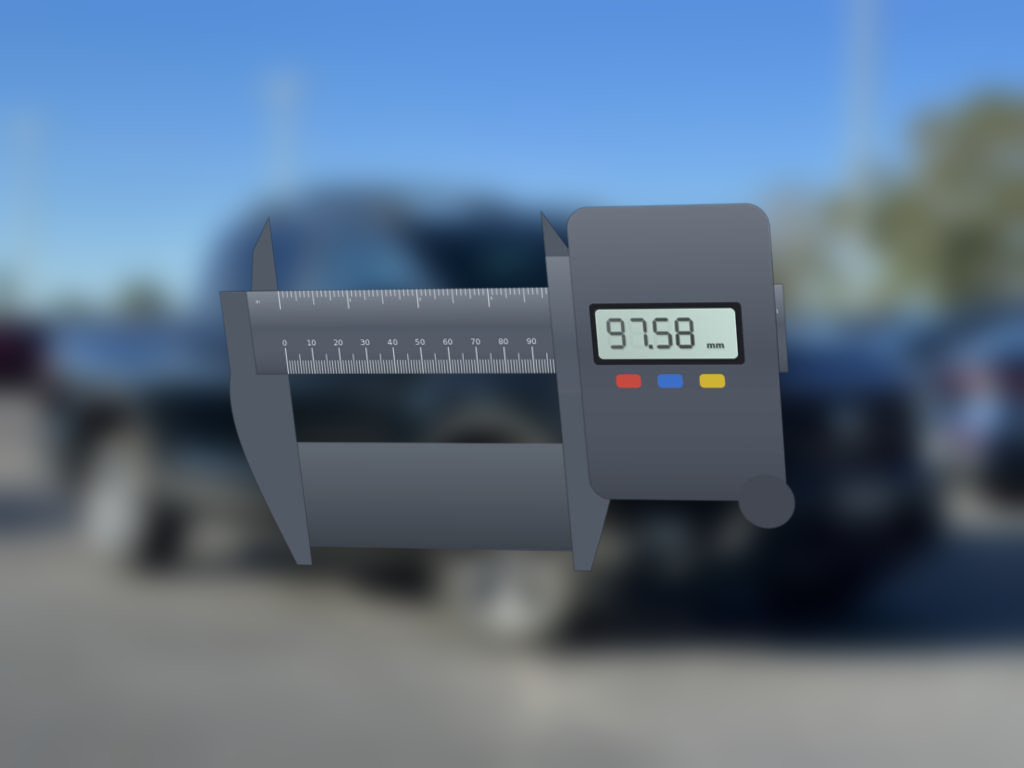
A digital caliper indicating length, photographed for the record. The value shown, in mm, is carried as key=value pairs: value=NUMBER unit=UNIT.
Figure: value=97.58 unit=mm
